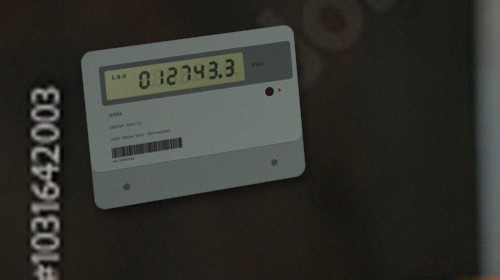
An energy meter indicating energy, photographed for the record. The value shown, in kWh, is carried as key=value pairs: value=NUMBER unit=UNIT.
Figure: value=12743.3 unit=kWh
